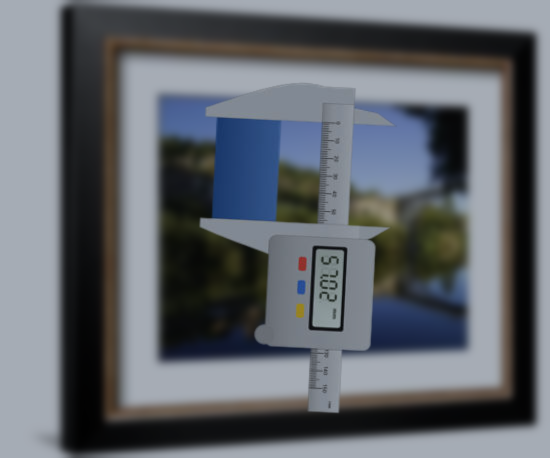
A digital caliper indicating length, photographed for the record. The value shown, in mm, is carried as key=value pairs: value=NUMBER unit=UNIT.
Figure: value=57.02 unit=mm
